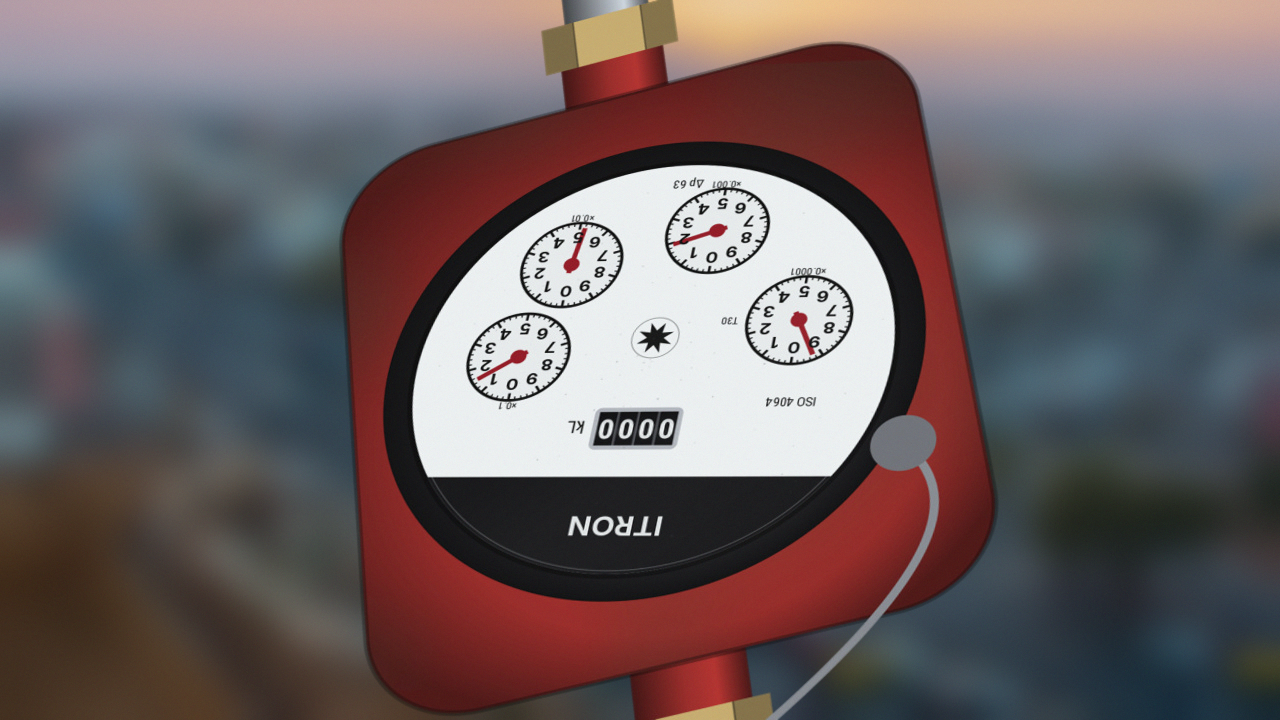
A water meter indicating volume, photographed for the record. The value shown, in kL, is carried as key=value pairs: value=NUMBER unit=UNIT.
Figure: value=0.1519 unit=kL
